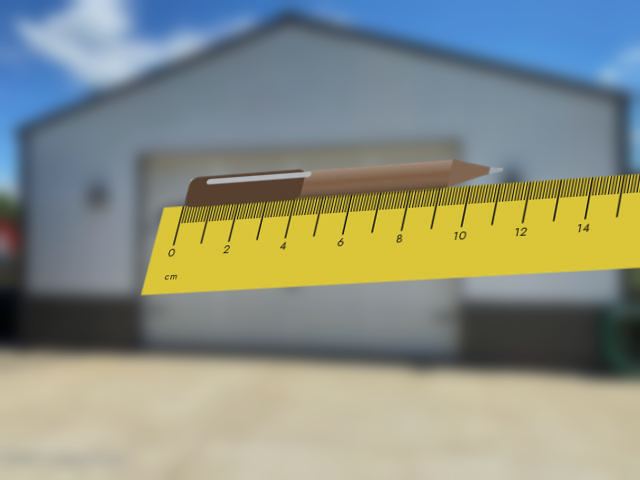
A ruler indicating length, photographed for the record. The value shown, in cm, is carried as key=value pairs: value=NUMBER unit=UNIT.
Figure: value=11 unit=cm
